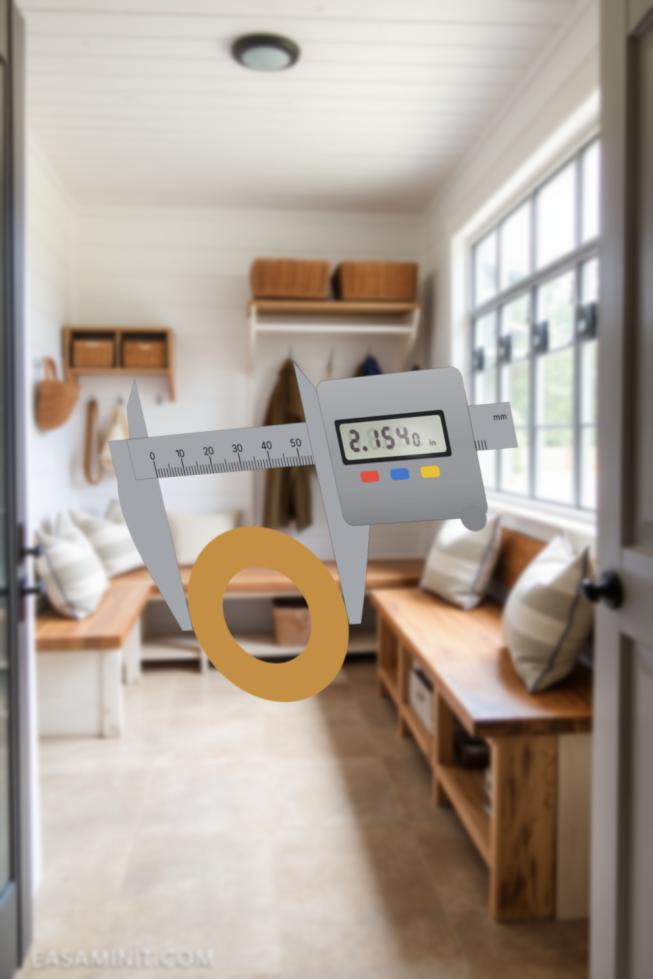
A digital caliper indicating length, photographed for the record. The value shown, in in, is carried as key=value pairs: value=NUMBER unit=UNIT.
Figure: value=2.1540 unit=in
